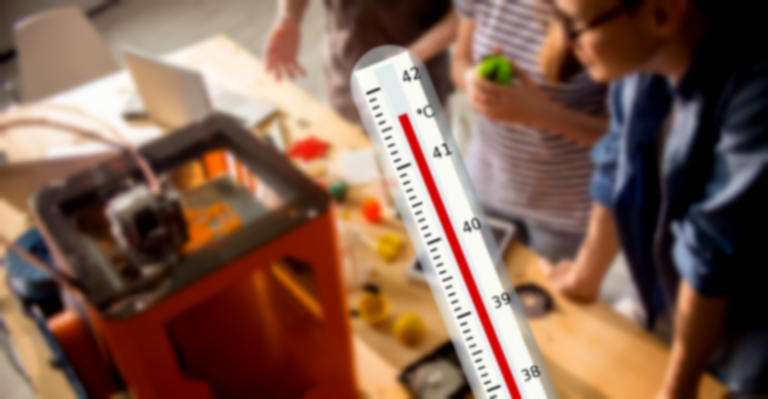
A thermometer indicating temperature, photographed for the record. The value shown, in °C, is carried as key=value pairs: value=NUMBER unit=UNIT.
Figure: value=41.6 unit=°C
